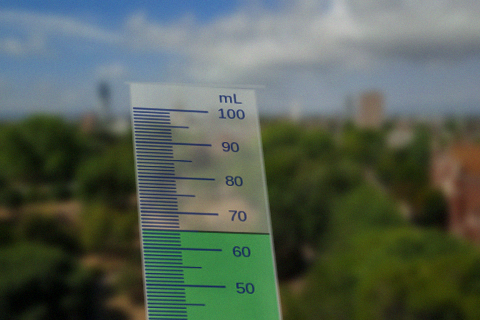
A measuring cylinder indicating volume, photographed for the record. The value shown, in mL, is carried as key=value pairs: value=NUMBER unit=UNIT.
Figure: value=65 unit=mL
